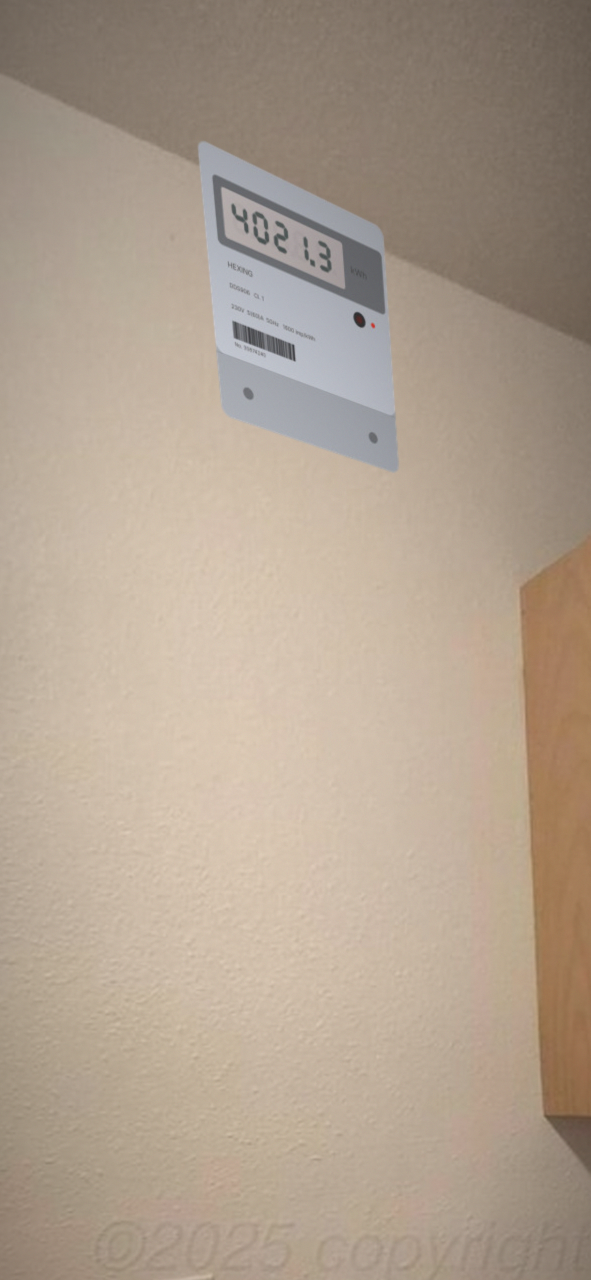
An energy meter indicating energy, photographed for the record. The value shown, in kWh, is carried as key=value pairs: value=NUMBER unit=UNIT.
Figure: value=4021.3 unit=kWh
